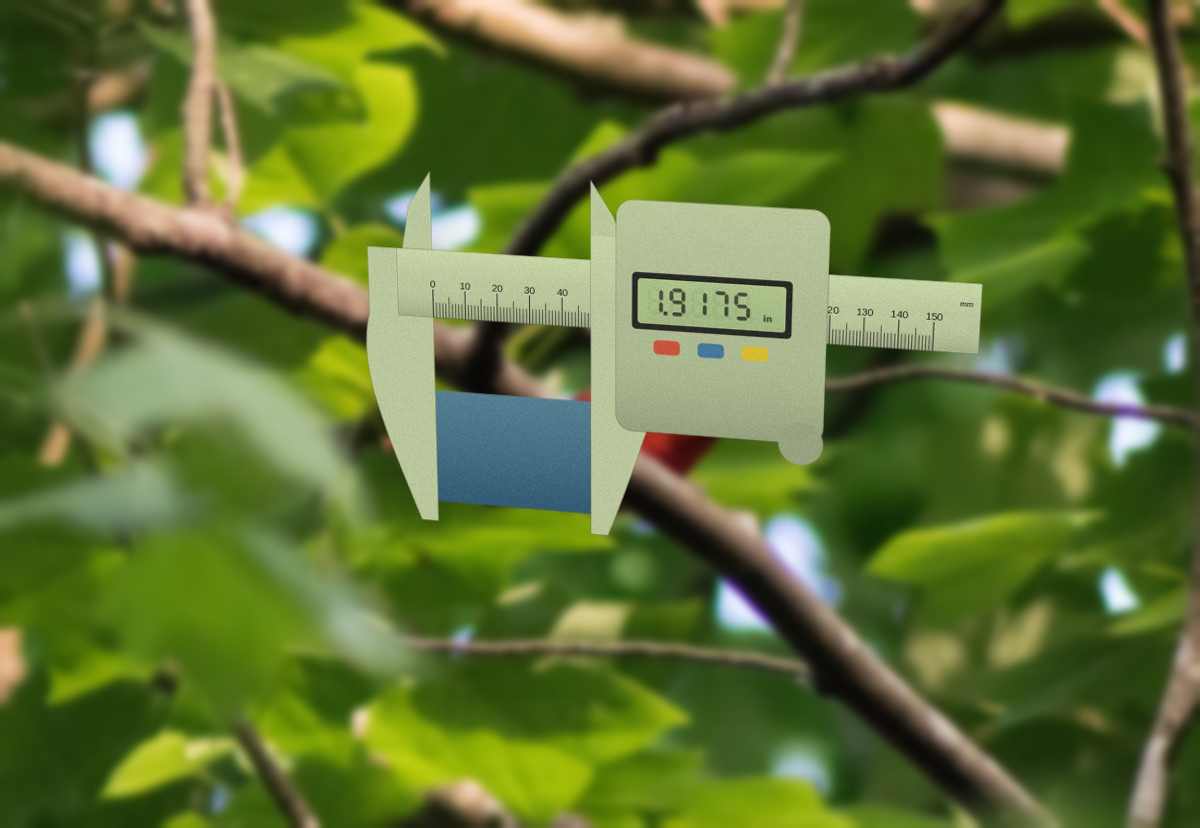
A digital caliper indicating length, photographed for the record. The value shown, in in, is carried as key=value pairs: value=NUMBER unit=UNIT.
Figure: value=1.9175 unit=in
